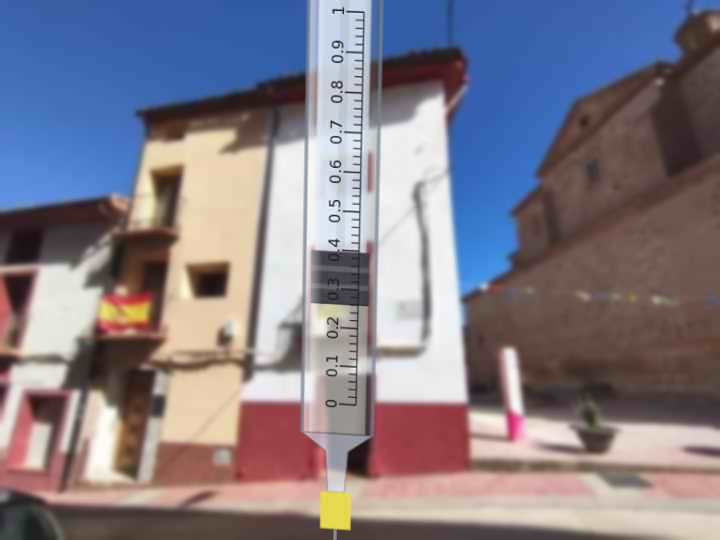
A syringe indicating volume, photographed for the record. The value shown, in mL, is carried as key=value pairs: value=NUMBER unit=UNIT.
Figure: value=0.26 unit=mL
